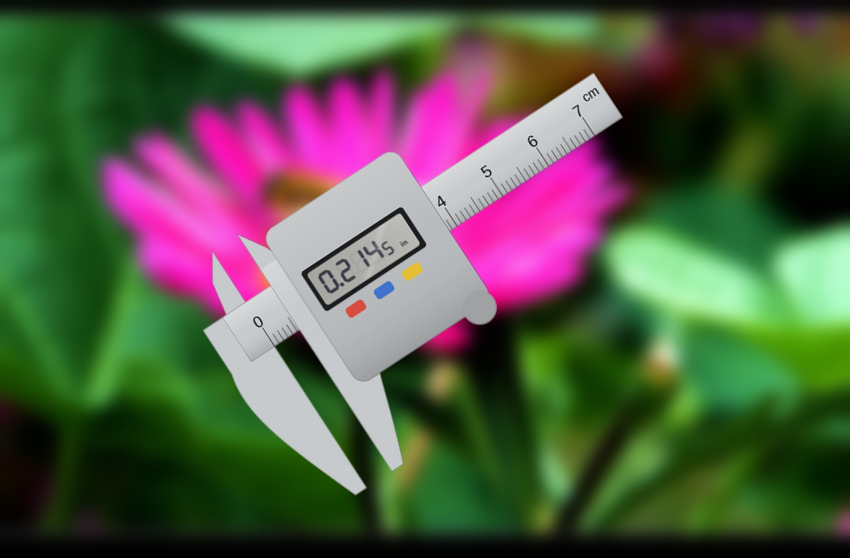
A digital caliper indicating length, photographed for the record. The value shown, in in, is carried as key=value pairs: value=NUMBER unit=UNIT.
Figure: value=0.2145 unit=in
